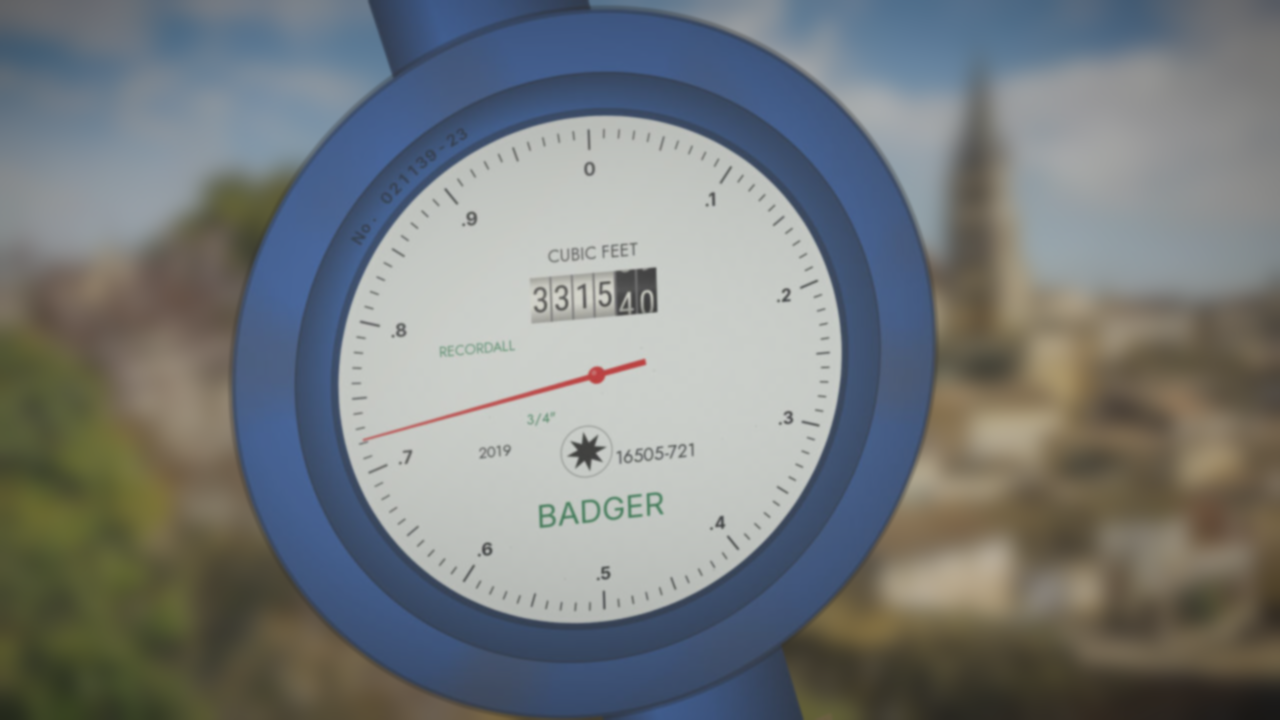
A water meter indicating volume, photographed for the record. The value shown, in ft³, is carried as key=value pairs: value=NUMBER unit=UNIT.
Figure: value=331539.72 unit=ft³
